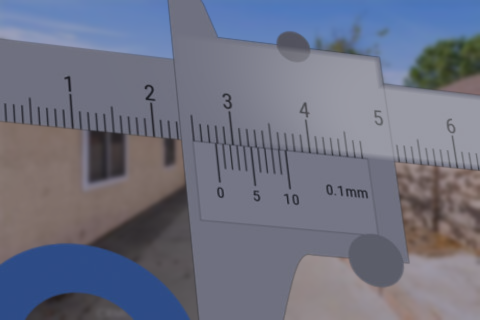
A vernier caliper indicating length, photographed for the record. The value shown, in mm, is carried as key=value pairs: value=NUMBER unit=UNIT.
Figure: value=27.8 unit=mm
